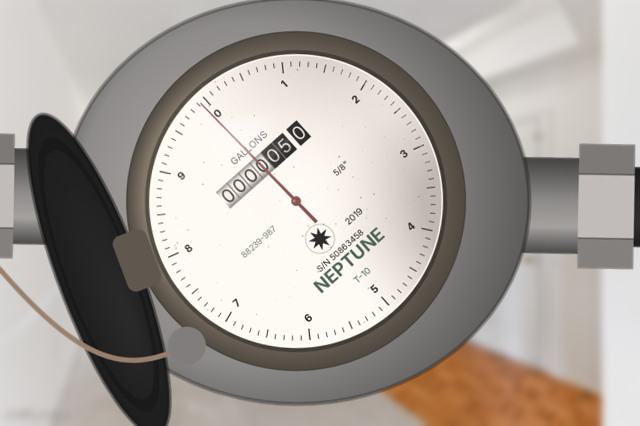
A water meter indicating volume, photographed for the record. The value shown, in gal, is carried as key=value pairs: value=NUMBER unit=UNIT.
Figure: value=49.9 unit=gal
